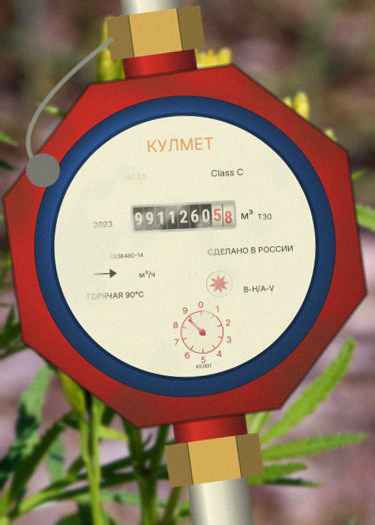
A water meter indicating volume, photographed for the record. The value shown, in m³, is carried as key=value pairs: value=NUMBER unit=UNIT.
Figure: value=9911260.578 unit=m³
